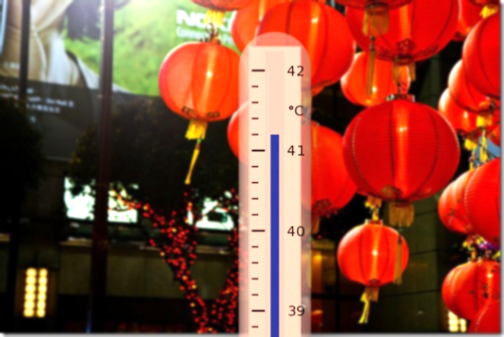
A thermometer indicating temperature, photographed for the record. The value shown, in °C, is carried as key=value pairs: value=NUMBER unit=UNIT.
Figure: value=41.2 unit=°C
